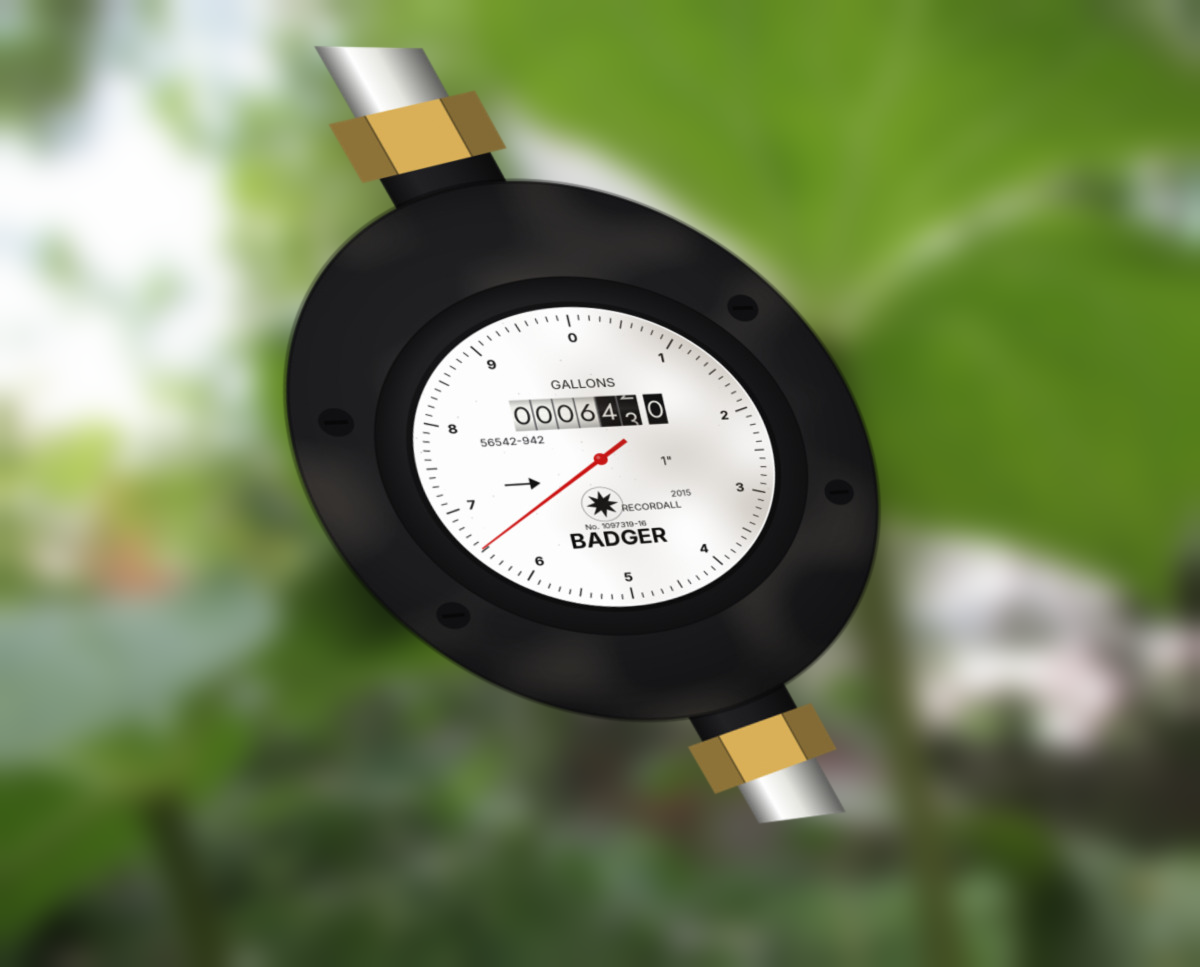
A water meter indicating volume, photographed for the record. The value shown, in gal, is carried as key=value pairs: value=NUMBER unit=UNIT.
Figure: value=6426.5 unit=gal
